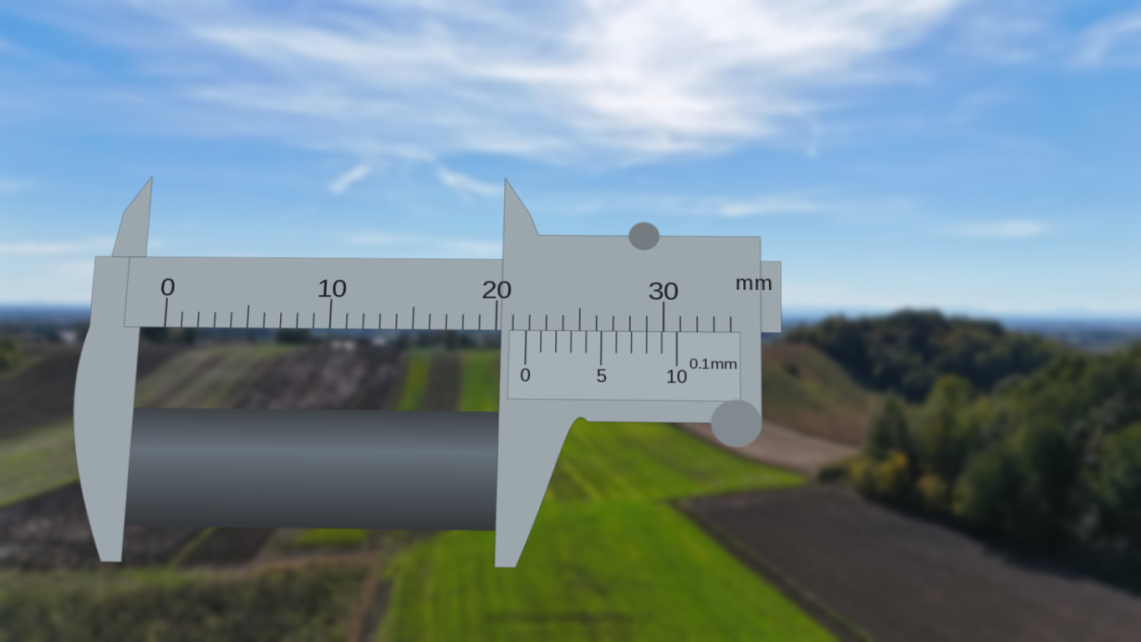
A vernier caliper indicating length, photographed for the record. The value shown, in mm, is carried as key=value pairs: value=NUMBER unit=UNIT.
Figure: value=21.8 unit=mm
